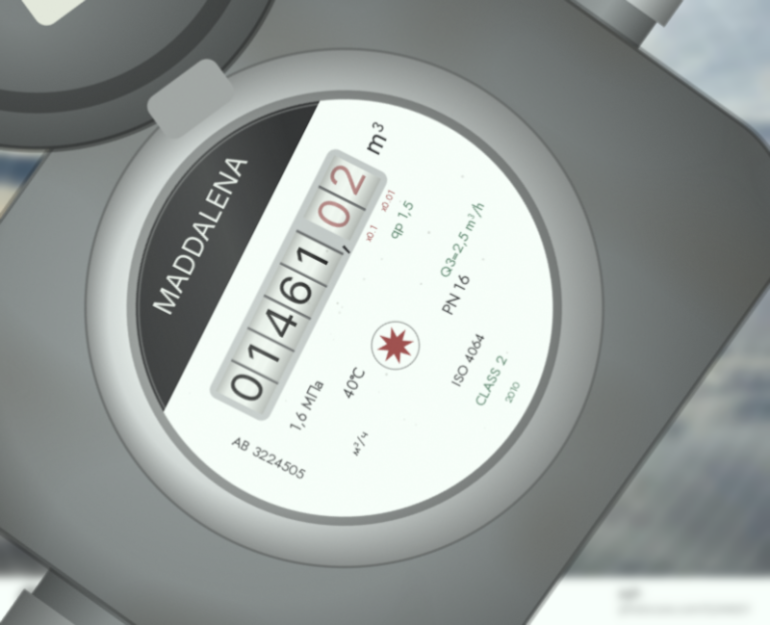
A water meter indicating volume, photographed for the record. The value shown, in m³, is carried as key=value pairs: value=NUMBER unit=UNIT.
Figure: value=1461.02 unit=m³
